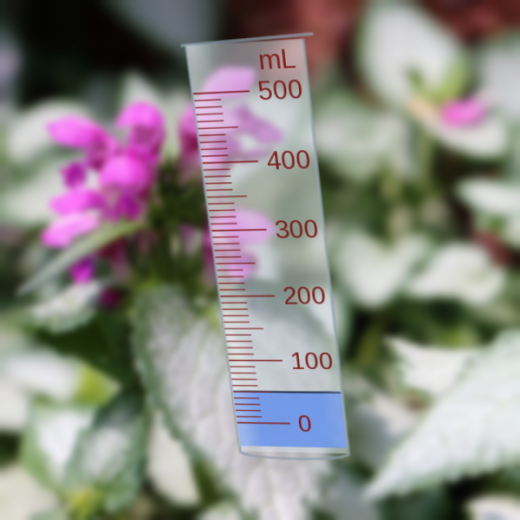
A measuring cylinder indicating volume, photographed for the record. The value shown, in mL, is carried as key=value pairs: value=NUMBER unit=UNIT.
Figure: value=50 unit=mL
